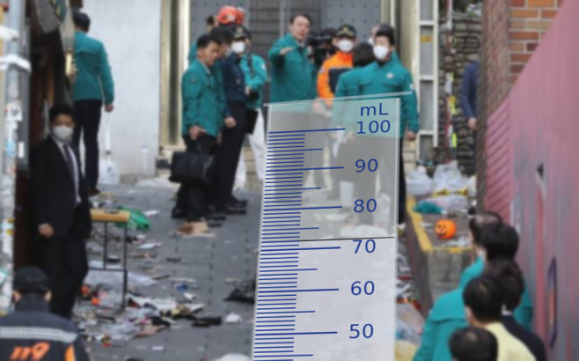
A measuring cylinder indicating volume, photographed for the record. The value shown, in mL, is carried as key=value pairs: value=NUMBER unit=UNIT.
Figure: value=72 unit=mL
